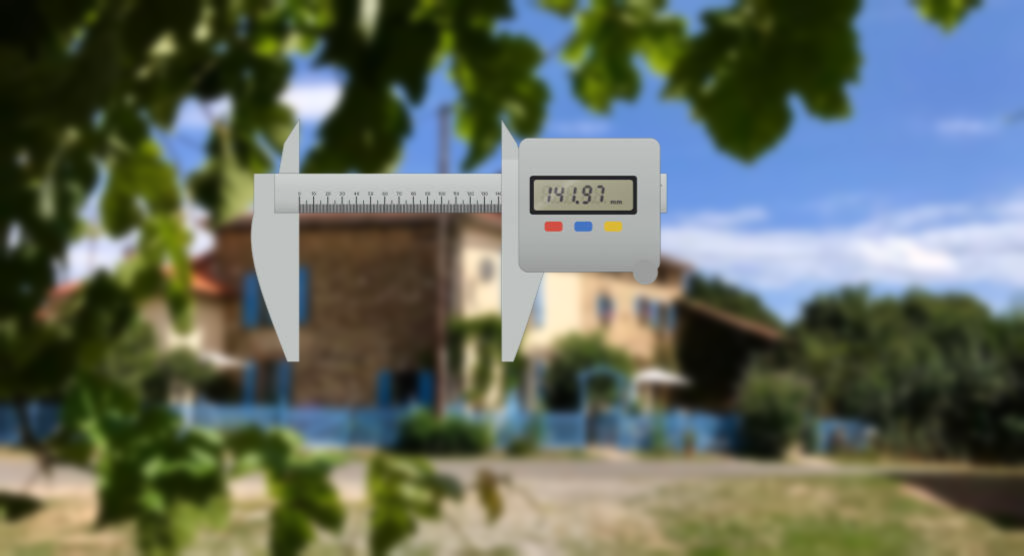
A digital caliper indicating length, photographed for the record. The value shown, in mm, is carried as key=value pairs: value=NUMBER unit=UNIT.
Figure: value=141.97 unit=mm
